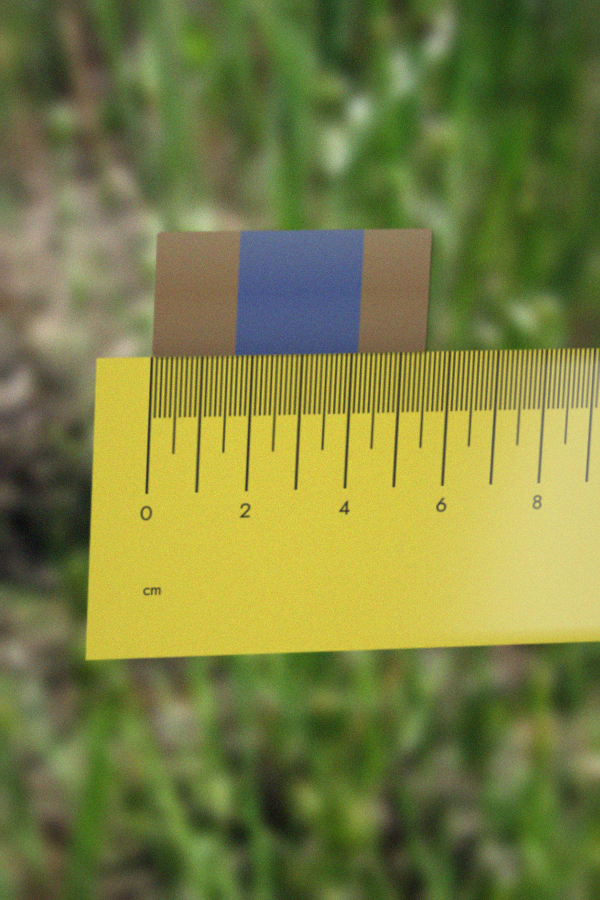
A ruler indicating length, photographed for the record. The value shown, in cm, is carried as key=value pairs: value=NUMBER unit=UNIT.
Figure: value=5.5 unit=cm
